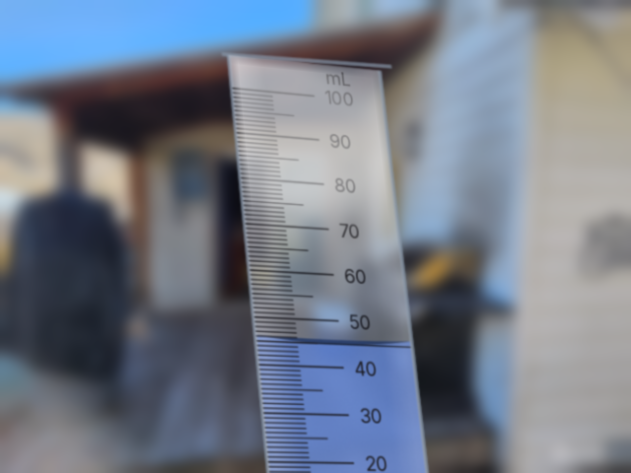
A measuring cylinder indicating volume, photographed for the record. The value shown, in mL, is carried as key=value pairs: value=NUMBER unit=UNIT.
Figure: value=45 unit=mL
